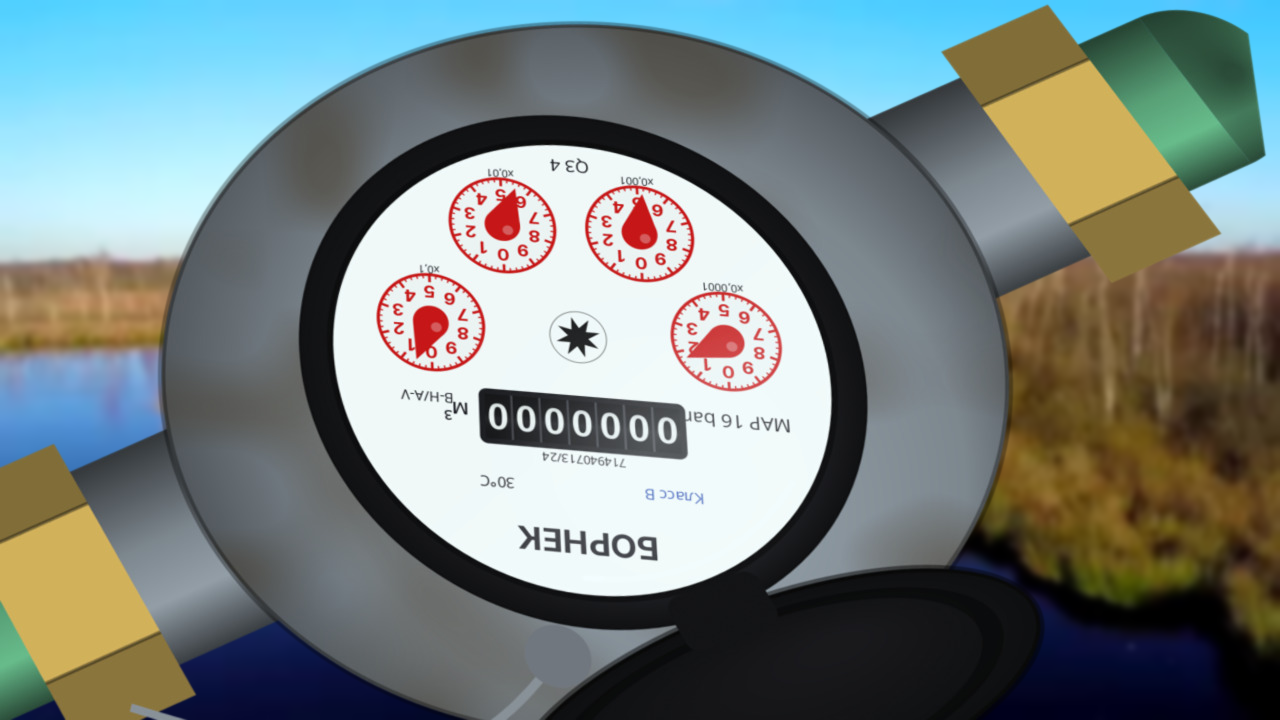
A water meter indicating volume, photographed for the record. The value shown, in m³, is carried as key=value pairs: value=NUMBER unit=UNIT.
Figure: value=0.0551 unit=m³
